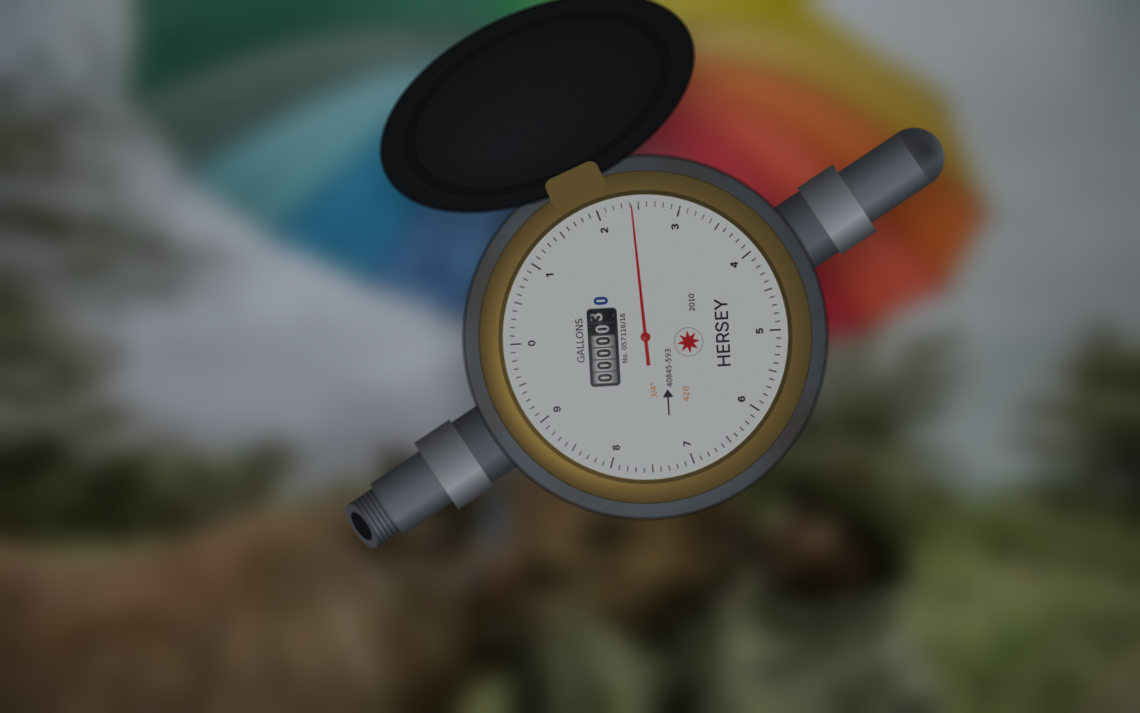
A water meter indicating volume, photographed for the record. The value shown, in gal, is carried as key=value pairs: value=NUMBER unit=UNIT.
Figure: value=32.4 unit=gal
